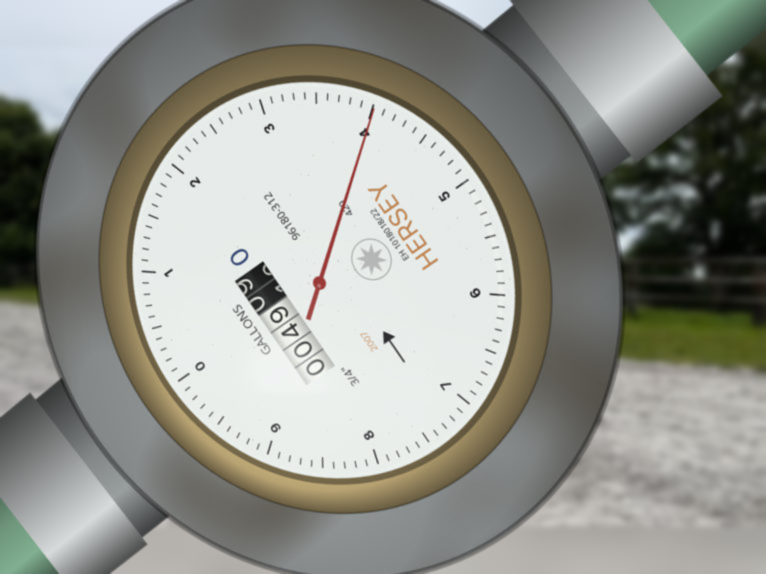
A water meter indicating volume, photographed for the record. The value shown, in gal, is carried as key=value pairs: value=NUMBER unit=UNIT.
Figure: value=49094.0 unit=gal
